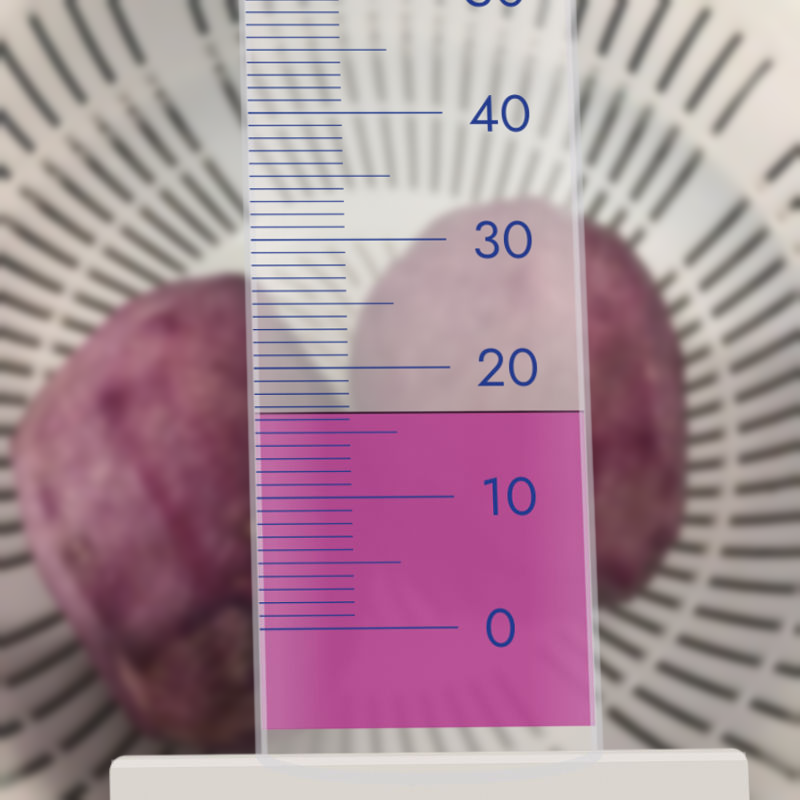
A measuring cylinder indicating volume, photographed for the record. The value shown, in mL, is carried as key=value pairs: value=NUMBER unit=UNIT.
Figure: value=16.5 unit=mL
